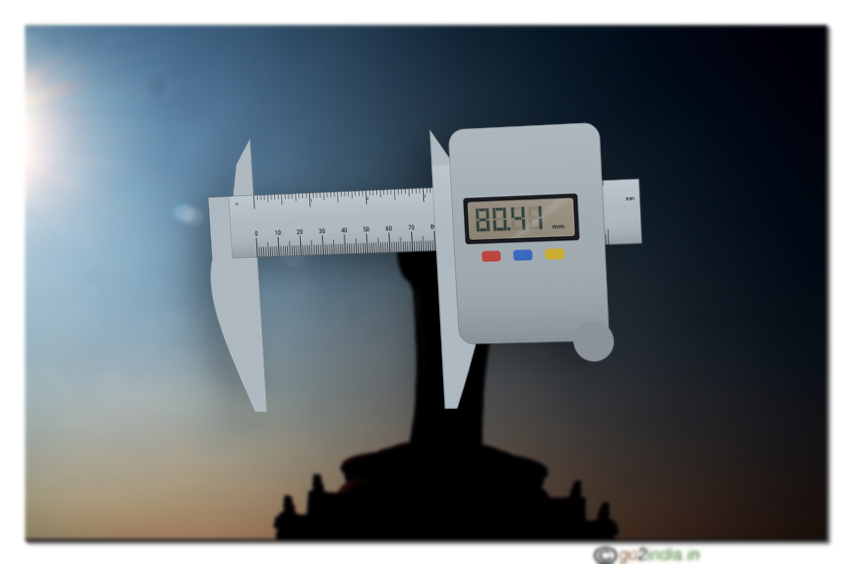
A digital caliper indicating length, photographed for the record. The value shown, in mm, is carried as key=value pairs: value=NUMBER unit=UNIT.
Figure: value=80.41 unit=mm
